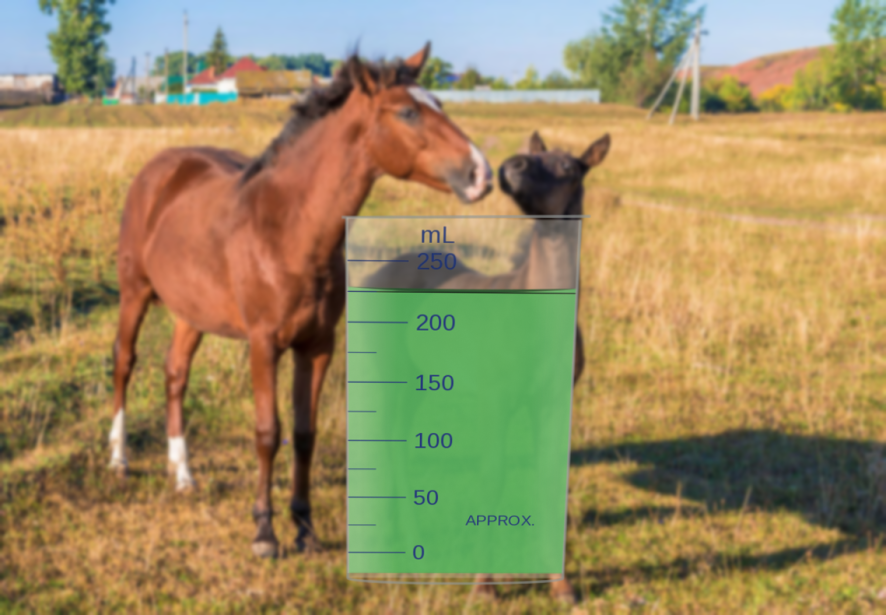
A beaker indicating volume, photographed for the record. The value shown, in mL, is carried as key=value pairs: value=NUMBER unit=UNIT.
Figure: value=225 unit=mL
